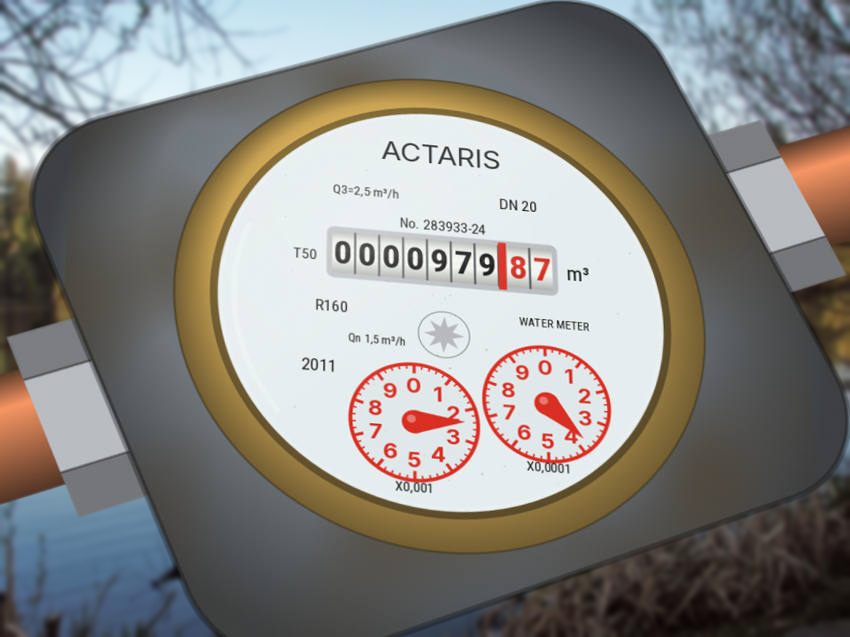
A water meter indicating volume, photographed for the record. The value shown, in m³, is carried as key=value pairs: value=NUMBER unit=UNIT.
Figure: value=979.8723 unit=m³
